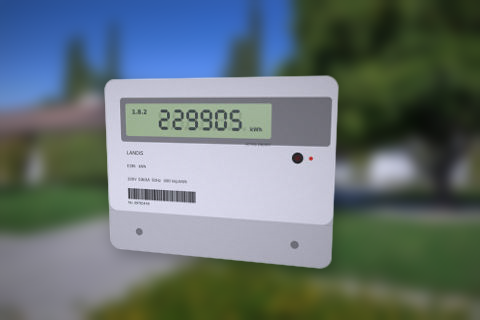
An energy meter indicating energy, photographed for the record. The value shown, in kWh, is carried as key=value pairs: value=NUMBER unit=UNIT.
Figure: value=229905 unit=kWh
